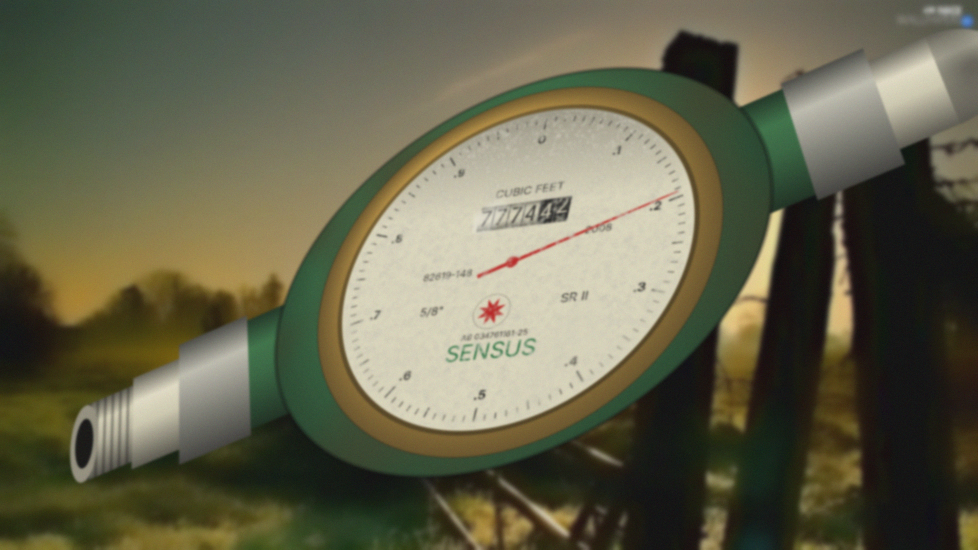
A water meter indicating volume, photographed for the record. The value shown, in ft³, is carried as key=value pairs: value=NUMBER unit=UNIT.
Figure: value=777442.19 unit=ft³
